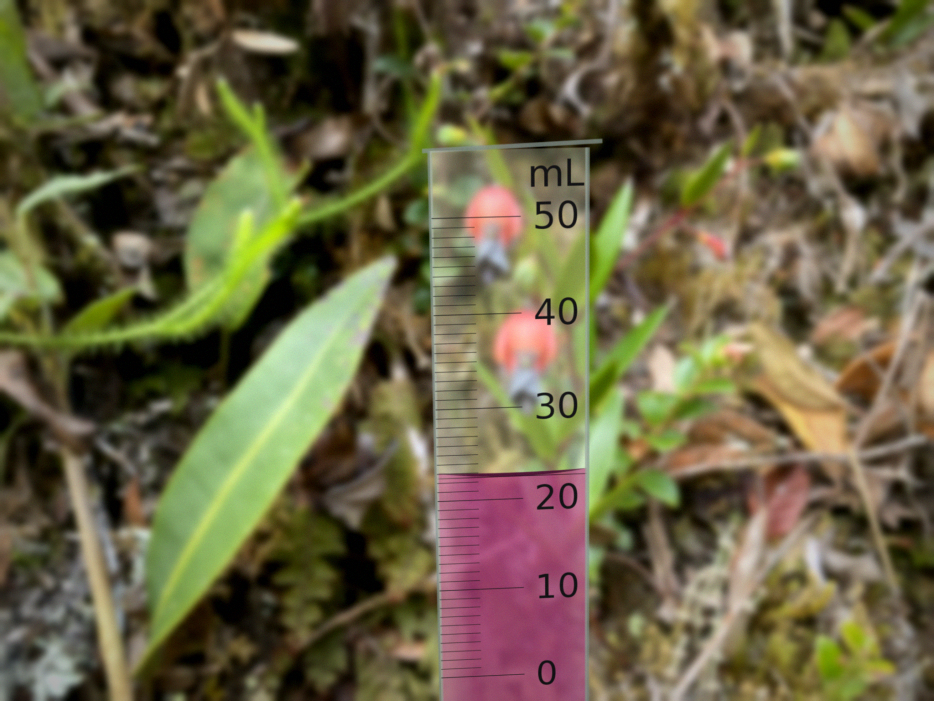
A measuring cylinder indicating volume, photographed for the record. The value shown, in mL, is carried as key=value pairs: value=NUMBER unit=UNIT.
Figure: value=22.5 unit=mL
